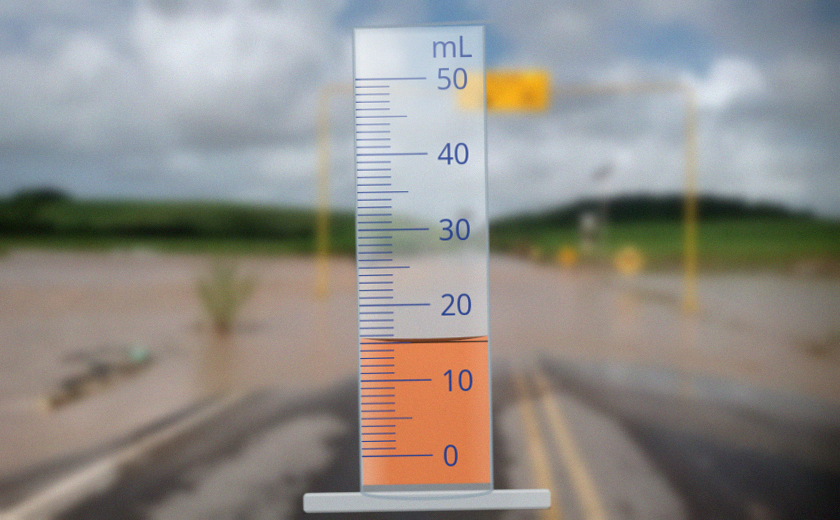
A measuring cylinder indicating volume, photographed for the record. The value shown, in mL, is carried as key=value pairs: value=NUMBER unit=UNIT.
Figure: value=15 unit=mL
